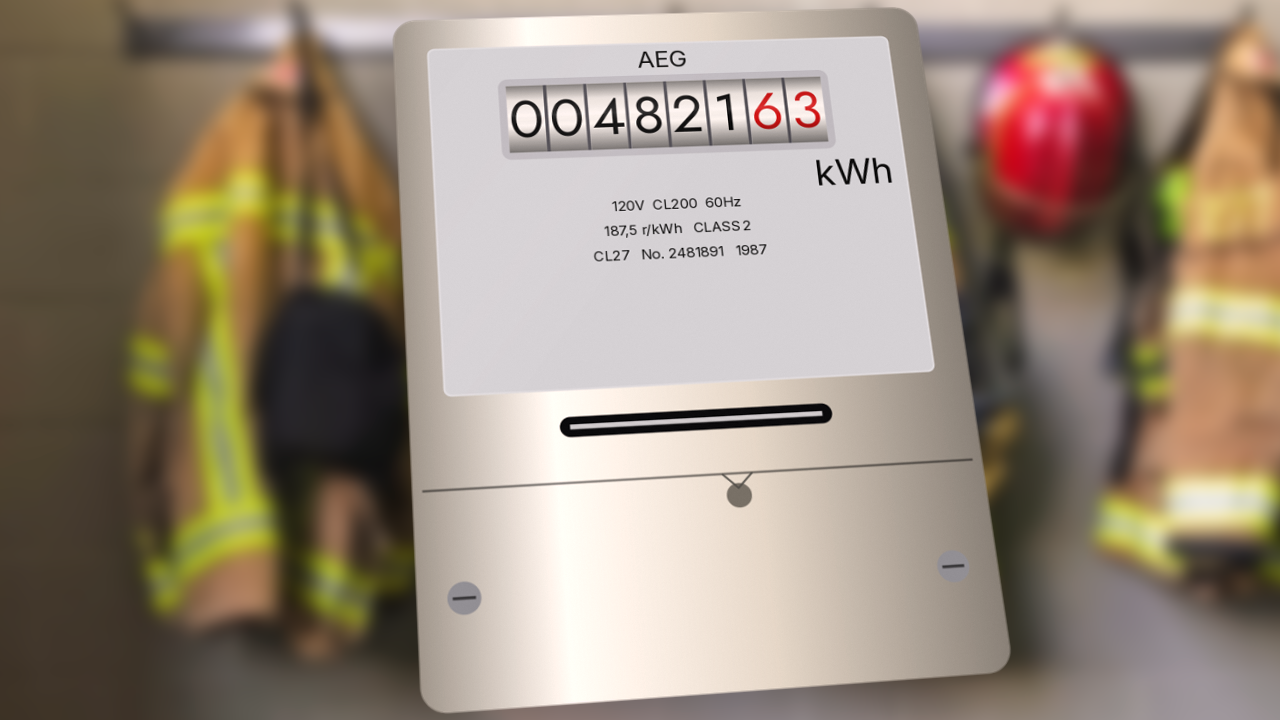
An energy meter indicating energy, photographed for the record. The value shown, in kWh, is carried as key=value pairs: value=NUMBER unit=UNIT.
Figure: value=4821.63 unit=kWh
